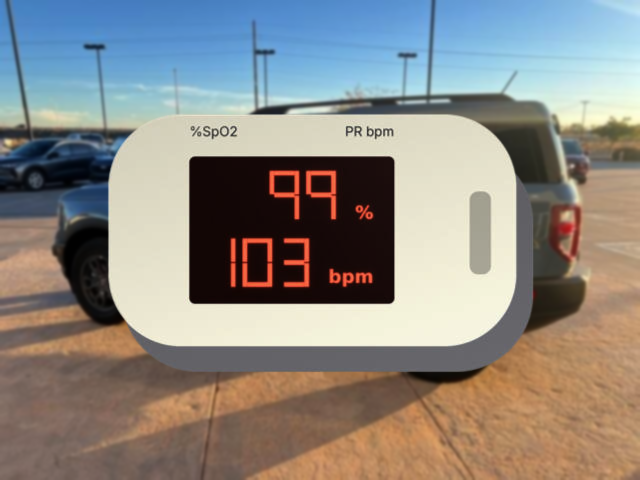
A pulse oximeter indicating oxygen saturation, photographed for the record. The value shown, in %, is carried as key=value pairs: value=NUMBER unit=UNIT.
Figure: value=99 unit=%
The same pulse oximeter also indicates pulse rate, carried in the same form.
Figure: value=103 unit=bpm
